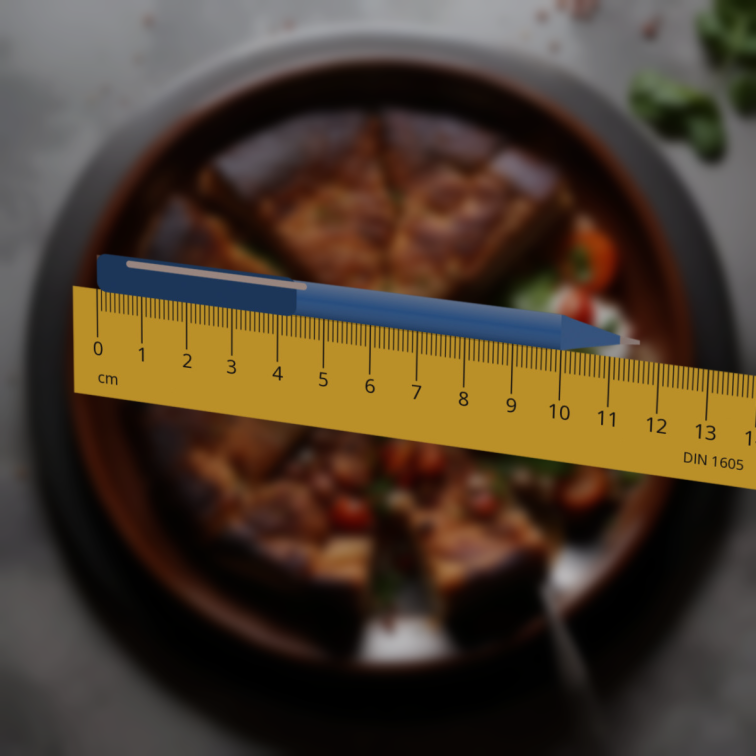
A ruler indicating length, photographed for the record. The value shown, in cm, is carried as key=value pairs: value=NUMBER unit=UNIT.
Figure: value=11.6 unit=cm
